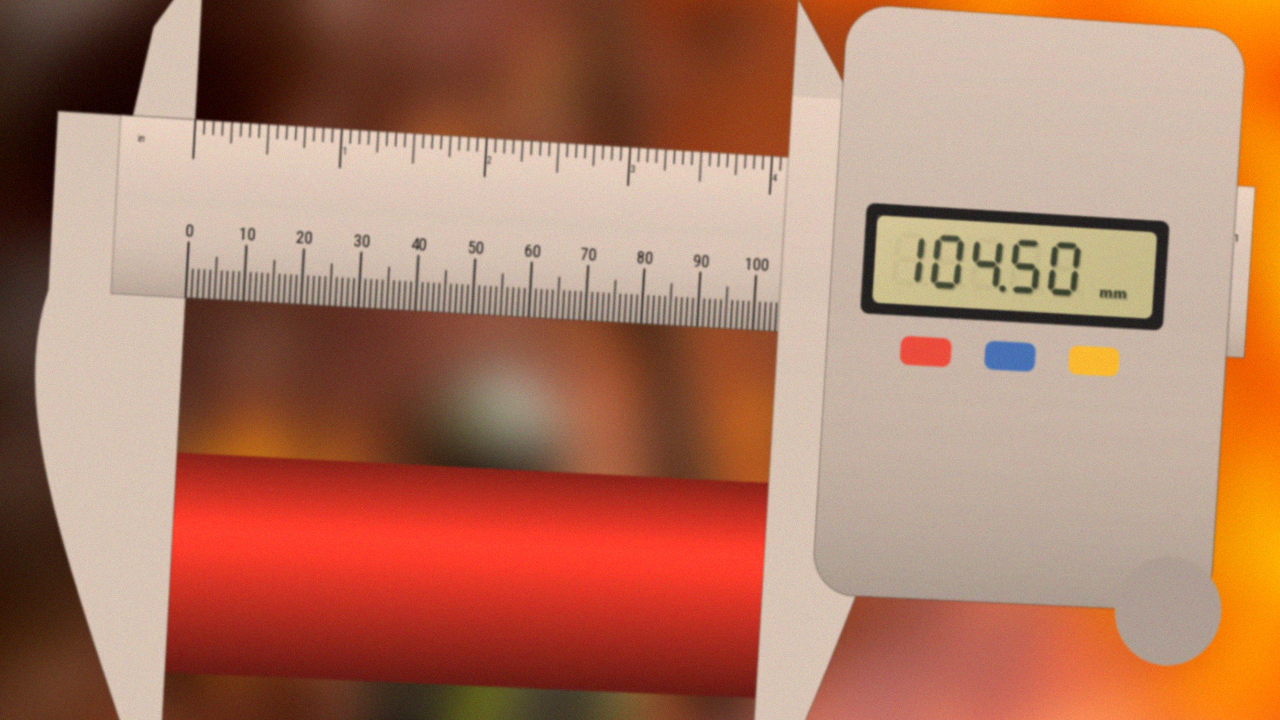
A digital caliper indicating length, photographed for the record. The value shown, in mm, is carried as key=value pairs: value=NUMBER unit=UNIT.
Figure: value=104.50 unit=mm
